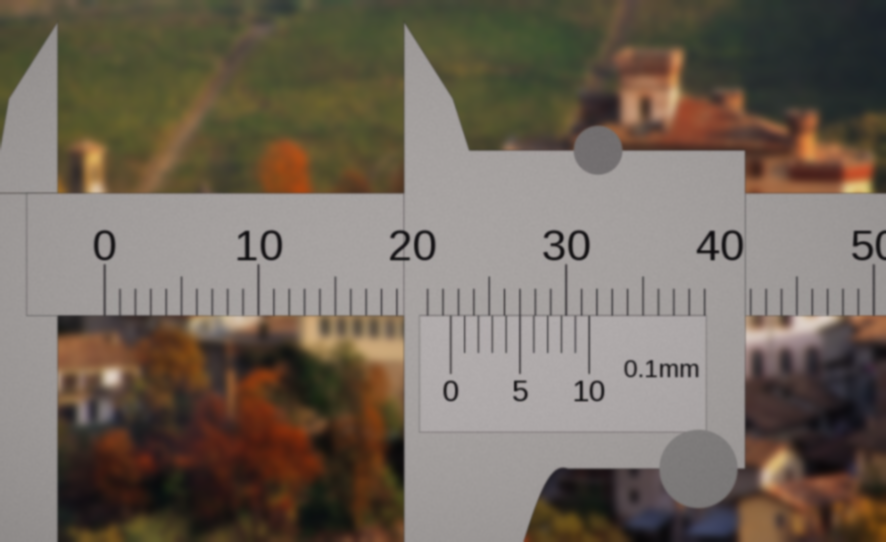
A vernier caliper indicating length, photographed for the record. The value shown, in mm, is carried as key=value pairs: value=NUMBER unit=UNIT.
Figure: value=22.5 unit=mm
